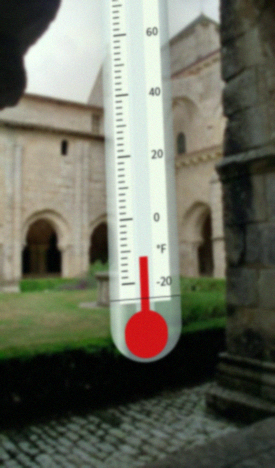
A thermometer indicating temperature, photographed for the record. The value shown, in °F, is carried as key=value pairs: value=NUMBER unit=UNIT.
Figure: value=-12 unit=°F
